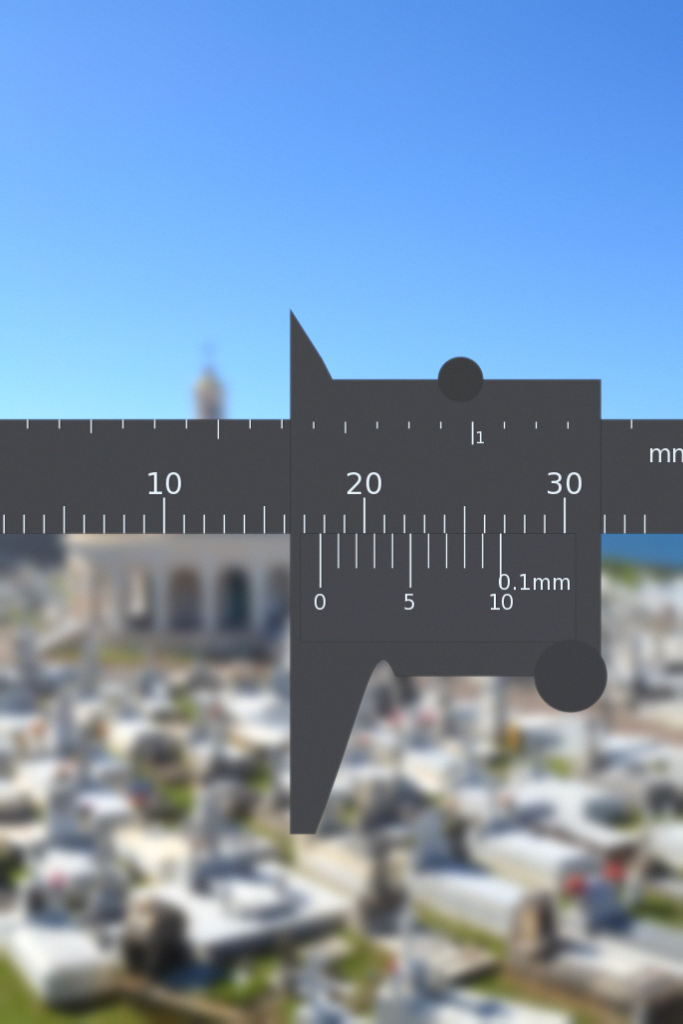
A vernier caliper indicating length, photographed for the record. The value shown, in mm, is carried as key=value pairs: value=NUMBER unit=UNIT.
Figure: value=17.8 unit=mm
